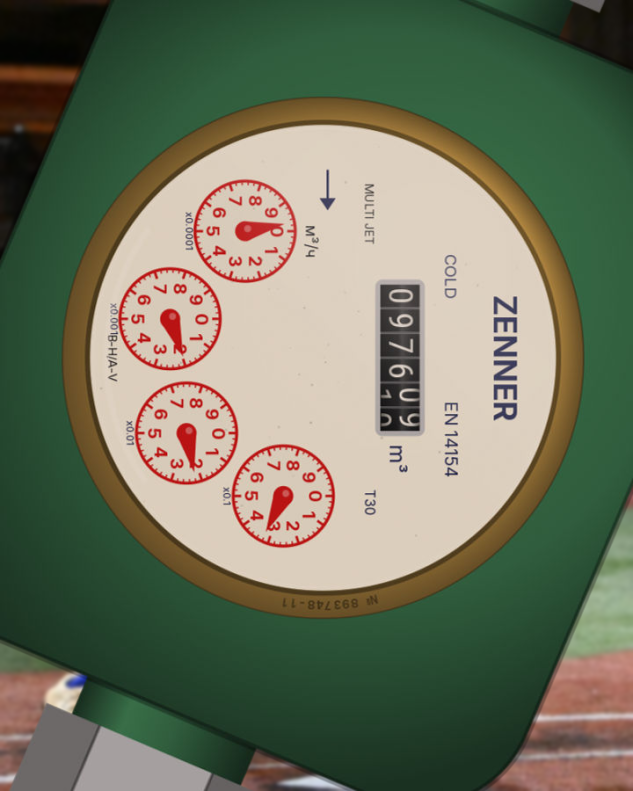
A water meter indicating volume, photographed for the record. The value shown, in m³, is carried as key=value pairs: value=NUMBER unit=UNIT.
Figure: value=97609.3219 unit=m³
